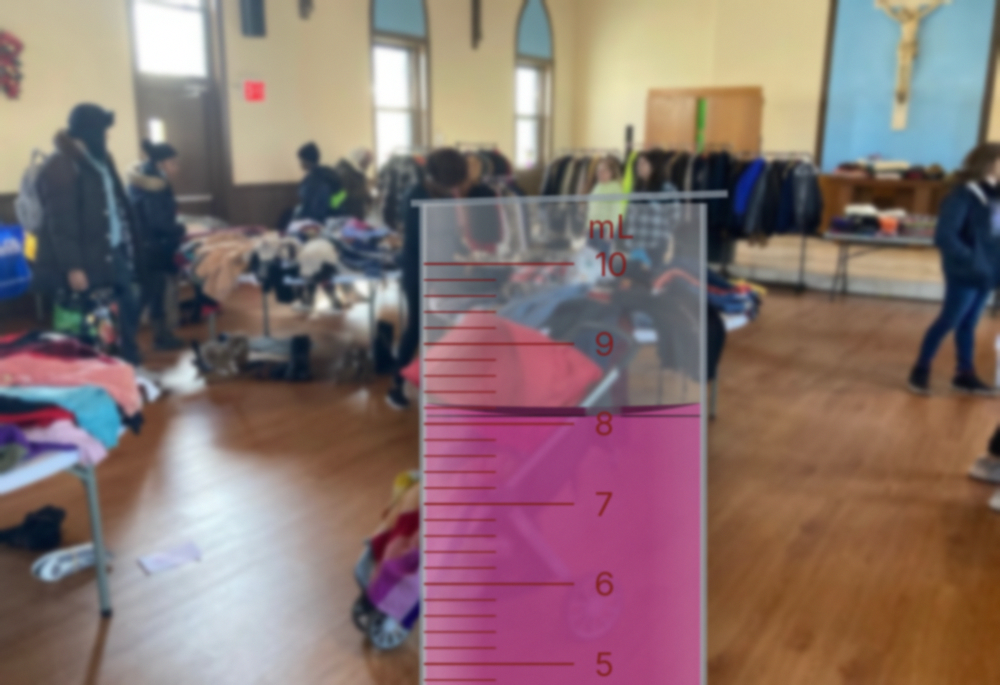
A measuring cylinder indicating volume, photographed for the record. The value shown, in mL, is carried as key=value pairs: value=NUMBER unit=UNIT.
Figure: value=8.1 unit=mL
